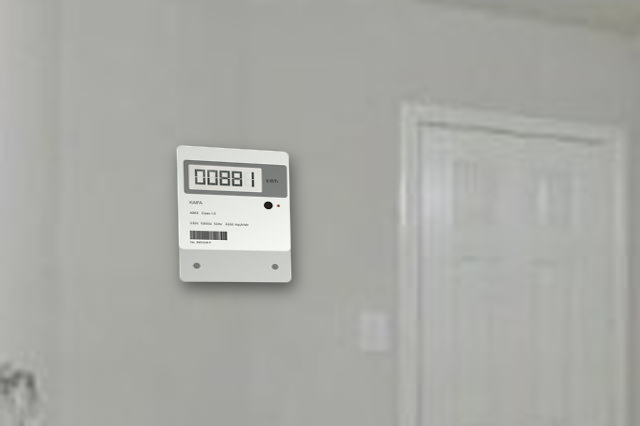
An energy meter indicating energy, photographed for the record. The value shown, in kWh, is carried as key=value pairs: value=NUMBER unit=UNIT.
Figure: value=881 unit=kWh
